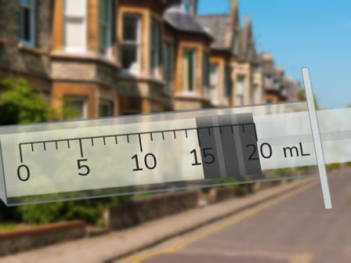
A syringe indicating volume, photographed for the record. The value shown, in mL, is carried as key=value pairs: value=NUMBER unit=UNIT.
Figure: value=15 unit=mL
